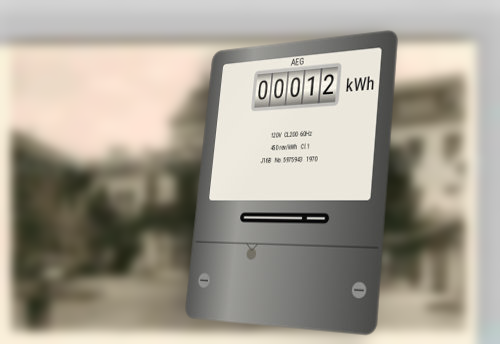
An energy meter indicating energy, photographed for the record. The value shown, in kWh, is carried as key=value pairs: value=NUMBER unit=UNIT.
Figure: value=12 unit=kWh
